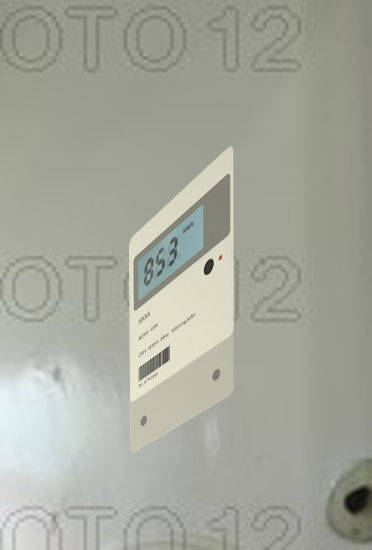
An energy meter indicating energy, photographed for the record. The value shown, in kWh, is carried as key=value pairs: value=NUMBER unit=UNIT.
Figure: value=853 unit=kWh
